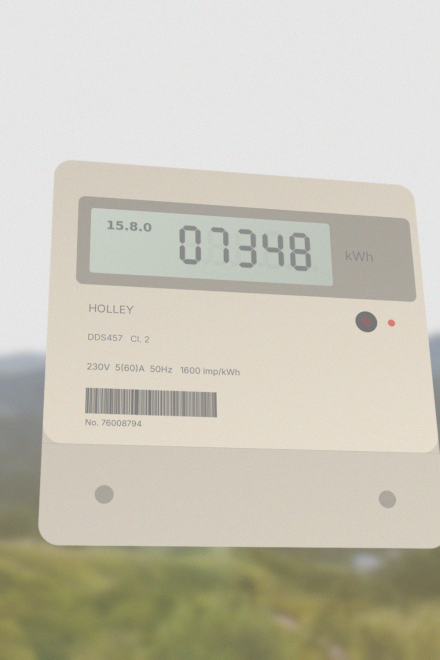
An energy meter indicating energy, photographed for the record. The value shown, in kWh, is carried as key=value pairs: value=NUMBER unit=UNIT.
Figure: value=7348 unit=kWh
